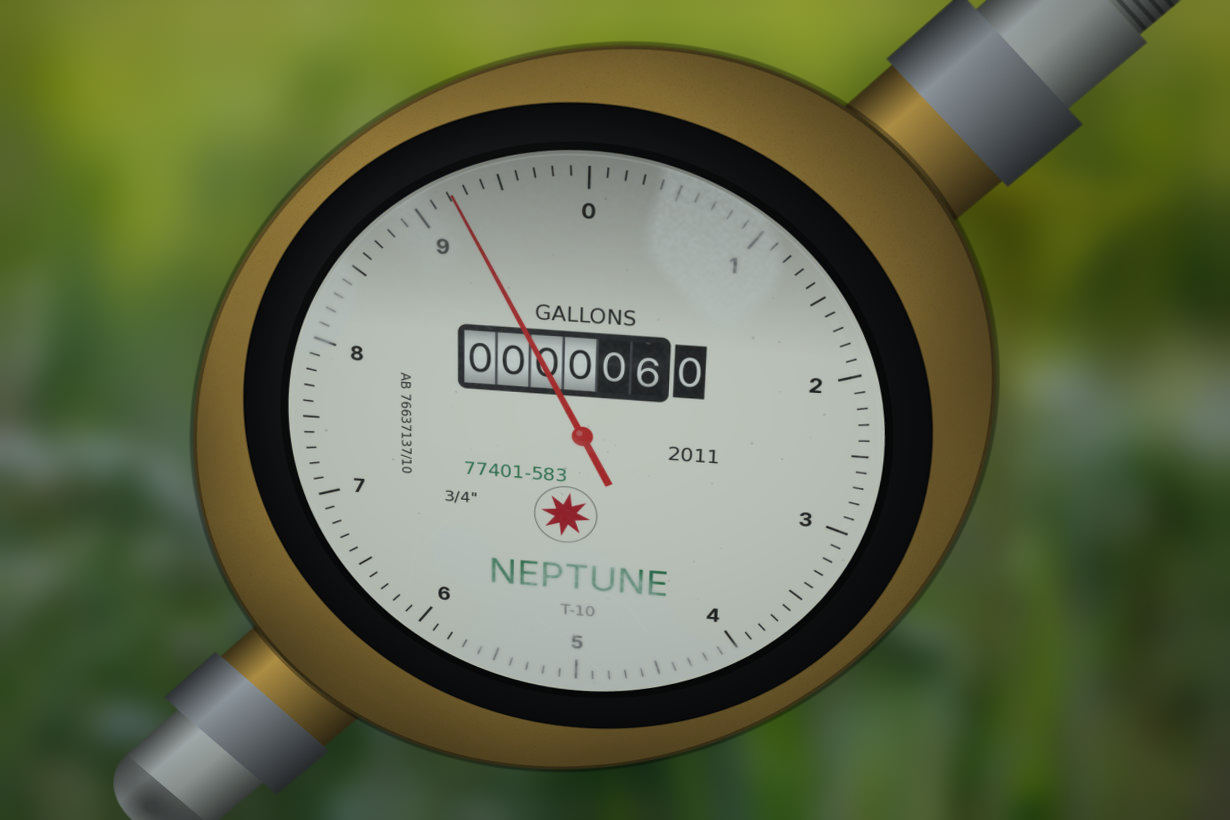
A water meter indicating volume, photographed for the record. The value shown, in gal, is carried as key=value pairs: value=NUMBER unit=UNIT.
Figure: value=59.2 unit=gal
